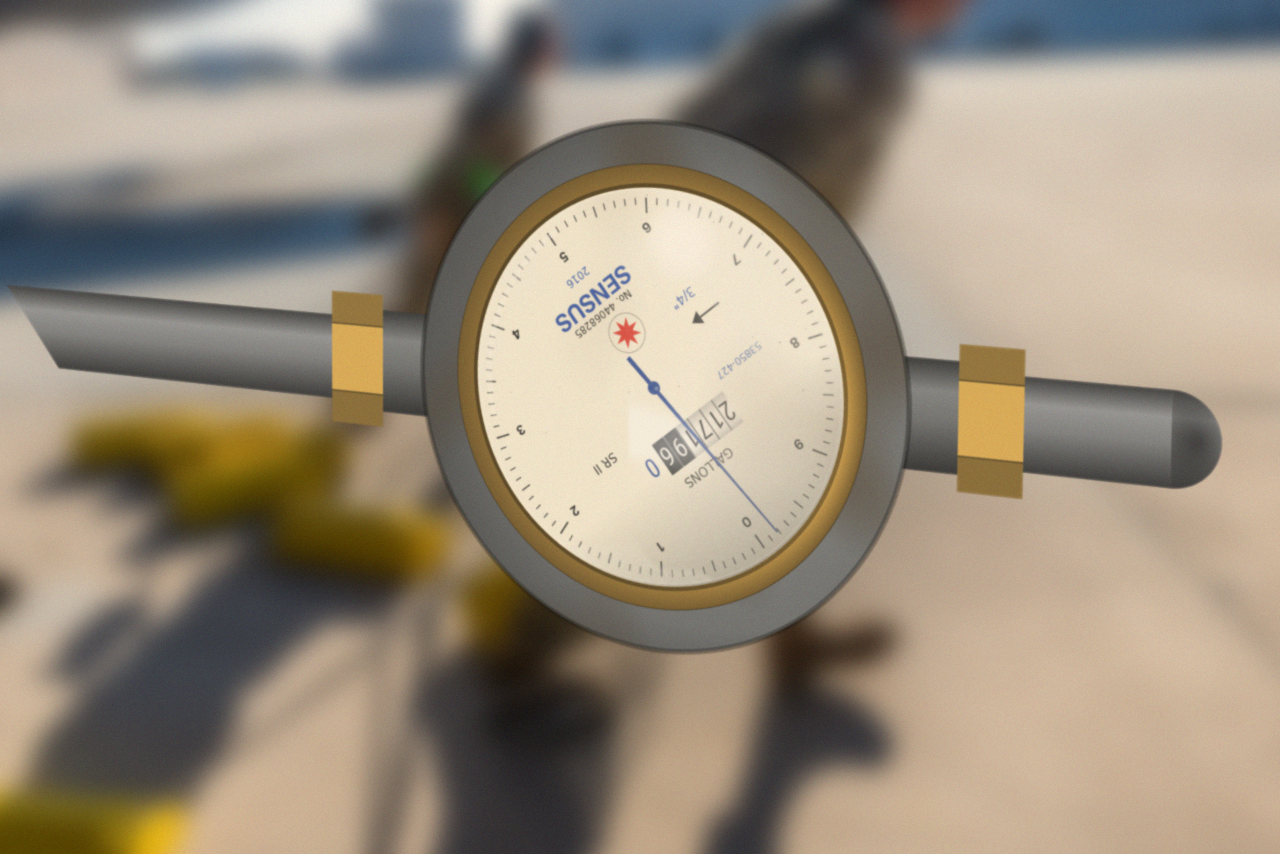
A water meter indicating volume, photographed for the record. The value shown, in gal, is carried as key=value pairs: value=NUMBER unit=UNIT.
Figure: value=2171959.8 unit=gal
